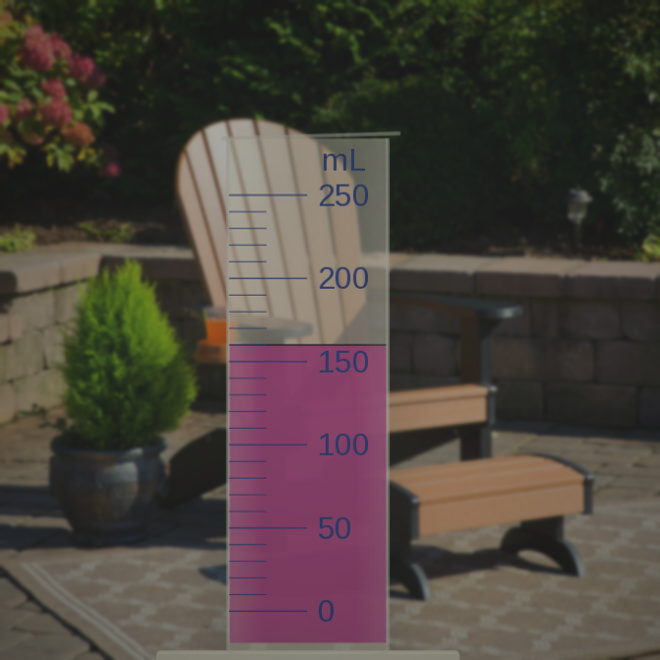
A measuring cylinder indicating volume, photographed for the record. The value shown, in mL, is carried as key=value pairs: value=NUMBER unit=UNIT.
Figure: value=160 unit=mL
